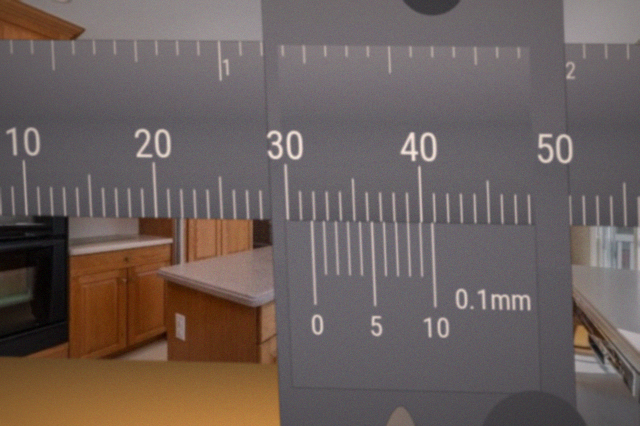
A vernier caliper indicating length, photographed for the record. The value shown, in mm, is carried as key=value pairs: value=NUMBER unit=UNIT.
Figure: value=31.8 unit=mm
